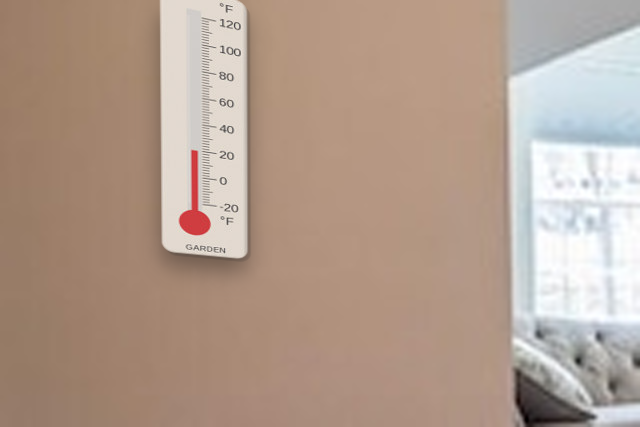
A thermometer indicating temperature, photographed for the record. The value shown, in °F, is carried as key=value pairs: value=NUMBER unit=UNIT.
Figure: value=20 unit=°F
